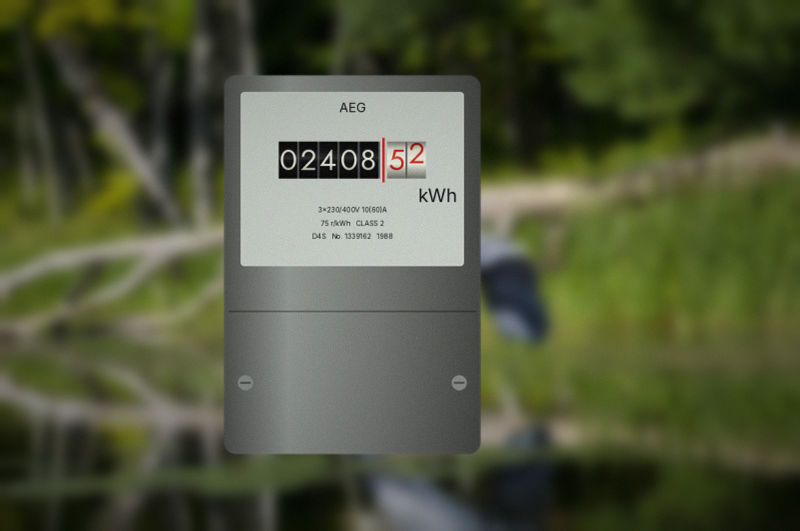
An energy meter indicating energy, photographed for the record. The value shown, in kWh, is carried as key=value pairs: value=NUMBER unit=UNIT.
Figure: value=2408.52 unit=kWh
